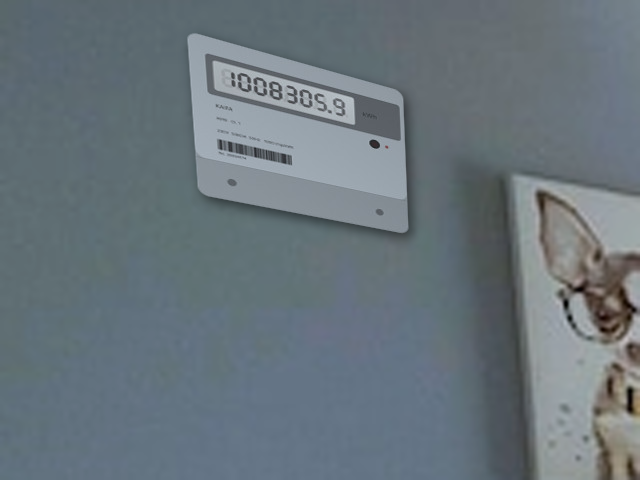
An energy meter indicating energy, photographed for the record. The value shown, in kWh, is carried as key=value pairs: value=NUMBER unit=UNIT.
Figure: value=1008305.9 unit=kWh
